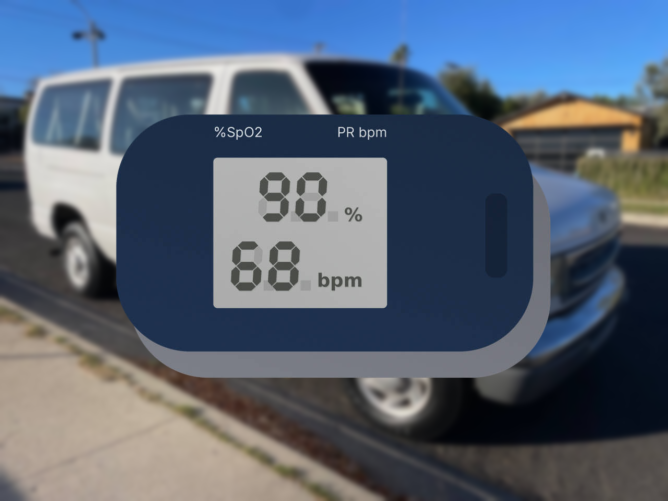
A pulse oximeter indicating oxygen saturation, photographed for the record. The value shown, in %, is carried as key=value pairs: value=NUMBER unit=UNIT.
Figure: value=90 unit=%
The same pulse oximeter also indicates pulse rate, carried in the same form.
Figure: value=68 unit=bpm
